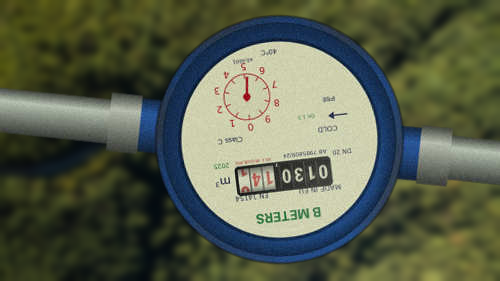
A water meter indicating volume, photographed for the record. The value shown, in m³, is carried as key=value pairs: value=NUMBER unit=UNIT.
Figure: value=130.1405 unit=m³
